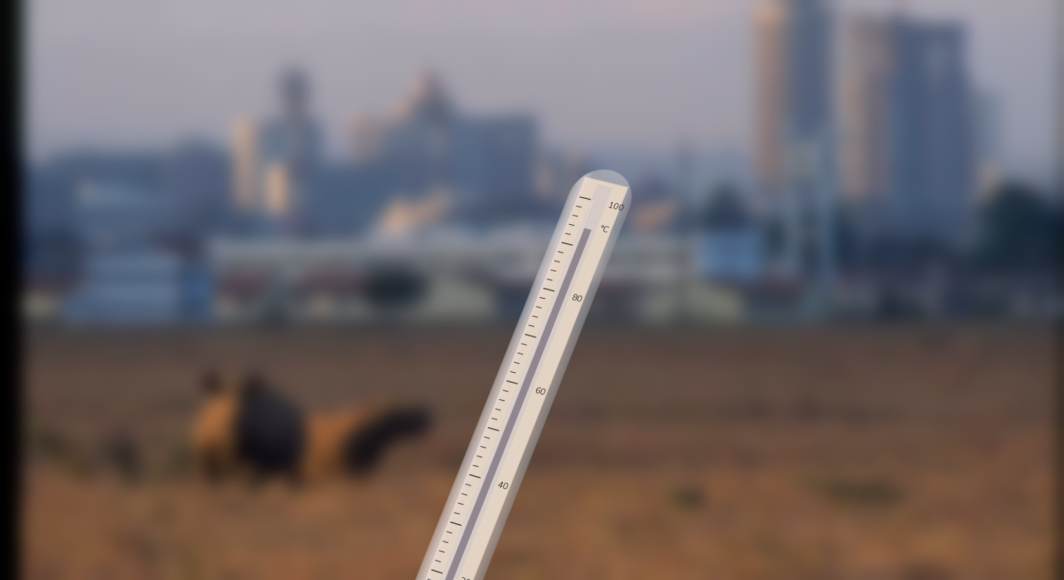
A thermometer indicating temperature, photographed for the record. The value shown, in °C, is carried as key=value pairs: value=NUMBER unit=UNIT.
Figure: value=94 unit=°C
